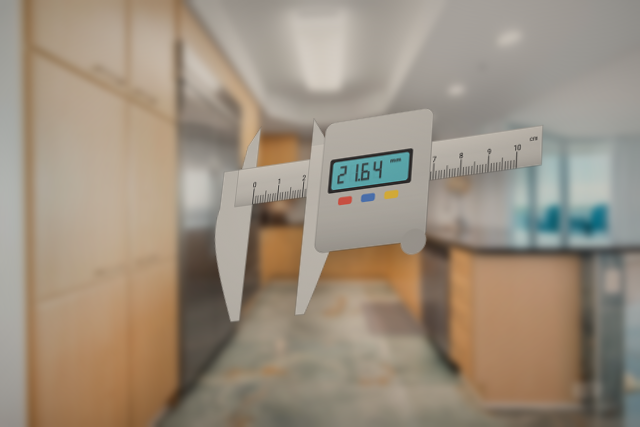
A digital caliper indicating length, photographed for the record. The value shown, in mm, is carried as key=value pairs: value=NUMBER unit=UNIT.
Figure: value=21.64 unit=mm
